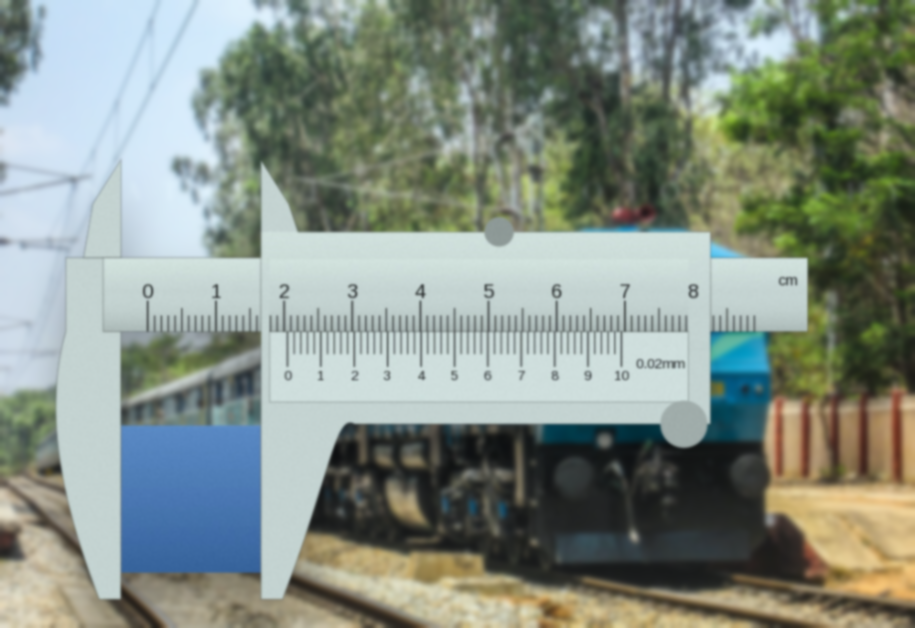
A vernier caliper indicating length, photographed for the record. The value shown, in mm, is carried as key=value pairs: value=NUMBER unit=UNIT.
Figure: value=20.5 unit=mm
